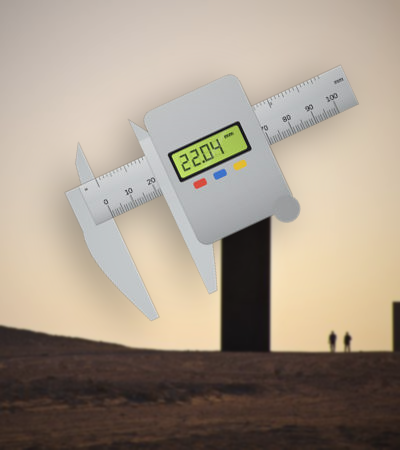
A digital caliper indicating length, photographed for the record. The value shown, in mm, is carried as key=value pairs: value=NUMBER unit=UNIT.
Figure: value=22.04 unit=mm
